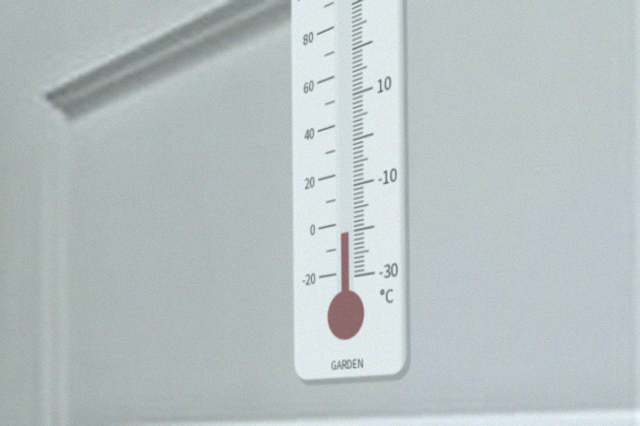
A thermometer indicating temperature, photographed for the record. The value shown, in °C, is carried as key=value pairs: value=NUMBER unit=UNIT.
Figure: value=-20 unit=°C
